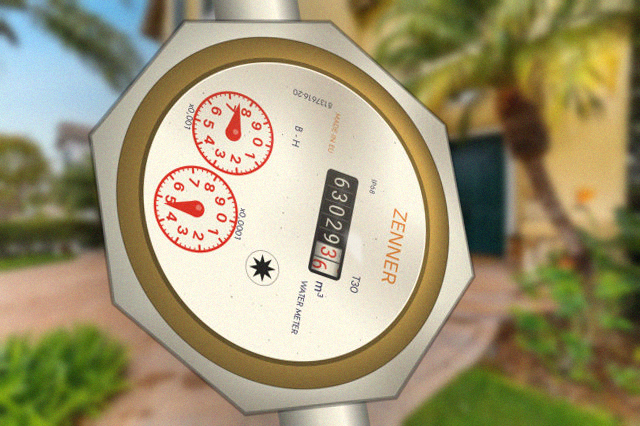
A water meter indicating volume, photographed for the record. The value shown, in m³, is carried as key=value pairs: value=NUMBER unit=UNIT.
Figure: value=63029.3574 unit=m³
